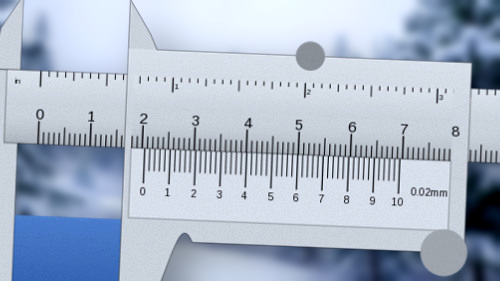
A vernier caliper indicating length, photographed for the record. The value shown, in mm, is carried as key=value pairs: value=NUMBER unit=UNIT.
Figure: value=20.5 unit=mm
